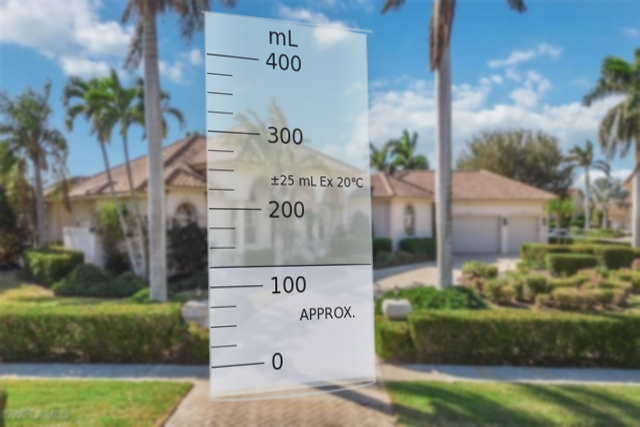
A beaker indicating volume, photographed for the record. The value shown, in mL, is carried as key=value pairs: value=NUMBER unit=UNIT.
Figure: value=125 unit=mL
